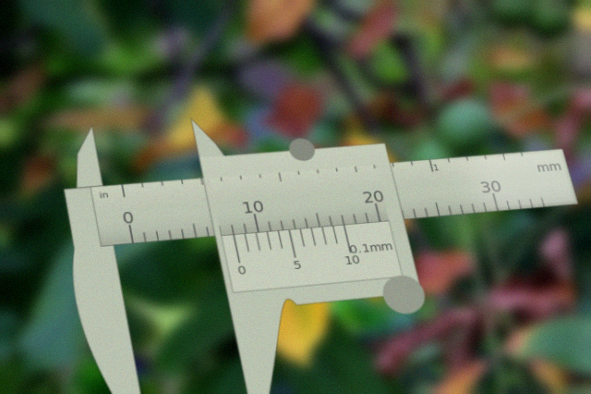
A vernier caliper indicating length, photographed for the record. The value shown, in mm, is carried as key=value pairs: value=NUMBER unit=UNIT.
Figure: value=8.0 unit=mm
